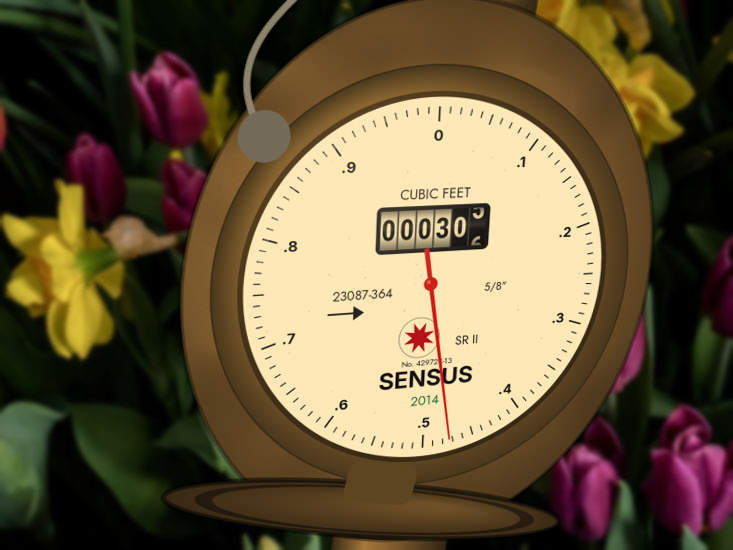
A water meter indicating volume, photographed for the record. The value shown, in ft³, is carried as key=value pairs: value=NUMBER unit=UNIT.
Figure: value=305.47 unit=ft³
